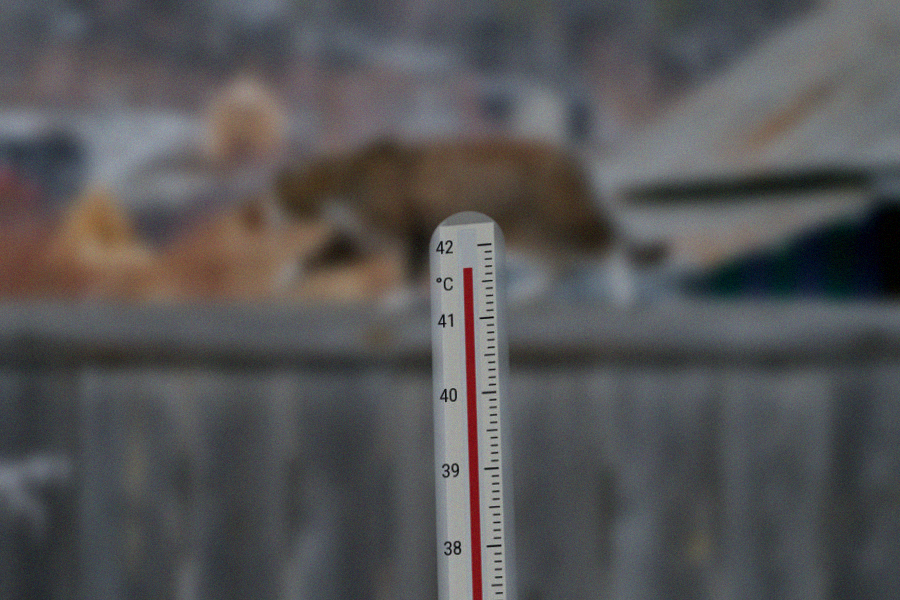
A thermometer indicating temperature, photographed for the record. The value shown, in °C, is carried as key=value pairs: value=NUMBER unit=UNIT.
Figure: value=41.7 unit=°C
